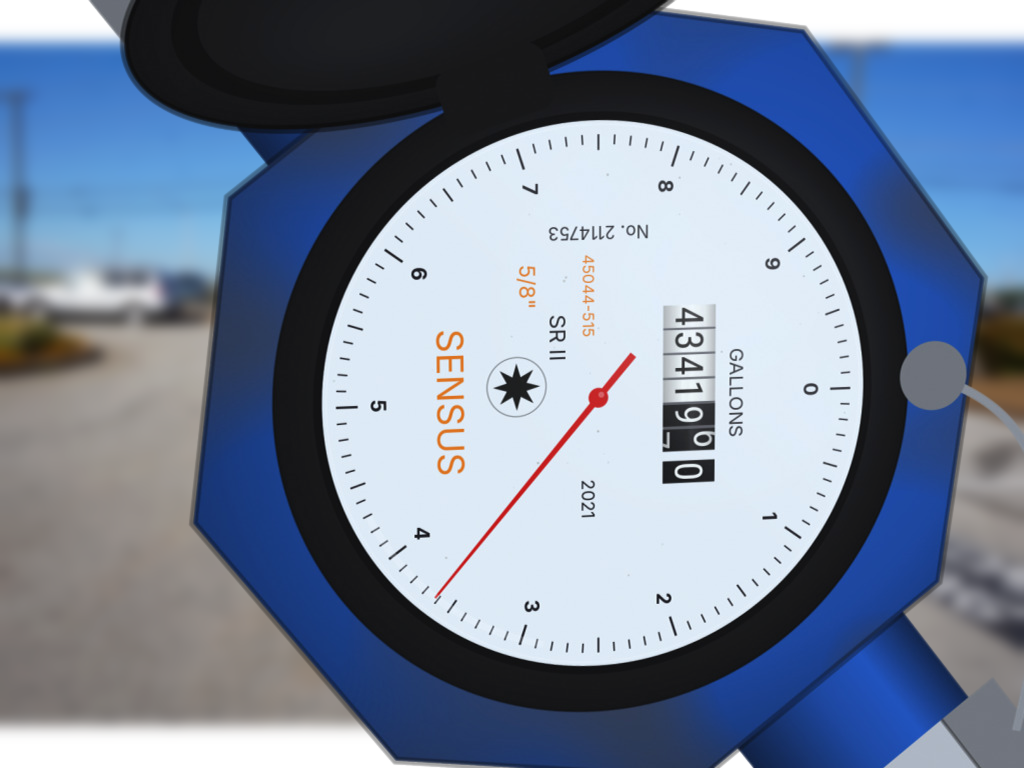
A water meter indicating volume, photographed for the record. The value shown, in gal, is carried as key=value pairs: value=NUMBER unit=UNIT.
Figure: value=4341963.6 unit=gal
